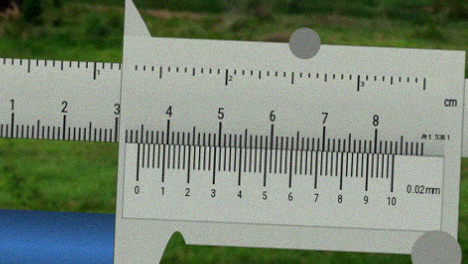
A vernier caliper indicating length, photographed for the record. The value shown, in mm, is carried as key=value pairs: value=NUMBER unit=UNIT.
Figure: value=34.5 unit=mm
